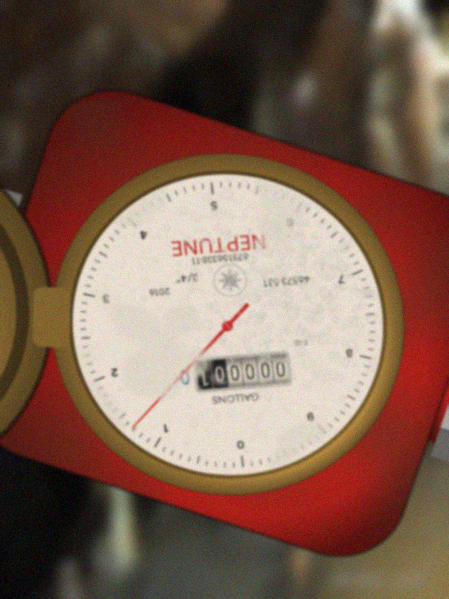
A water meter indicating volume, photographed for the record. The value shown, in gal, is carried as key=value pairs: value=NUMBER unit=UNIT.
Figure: value=11.3 unit=gal
